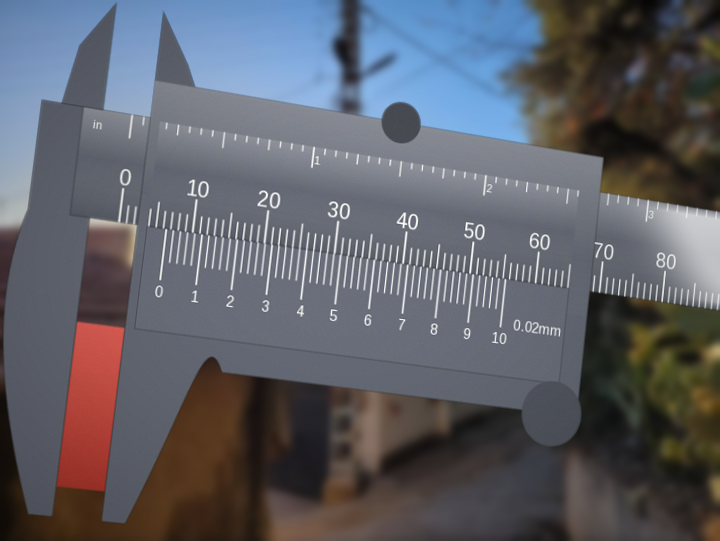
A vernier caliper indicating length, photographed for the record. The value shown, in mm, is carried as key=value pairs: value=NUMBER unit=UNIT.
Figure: value=6.4 unit=mm
